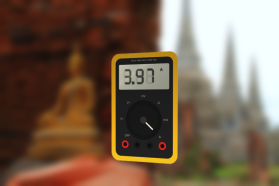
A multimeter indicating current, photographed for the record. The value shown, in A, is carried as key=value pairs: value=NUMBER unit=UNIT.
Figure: value=3.97 unit=A
